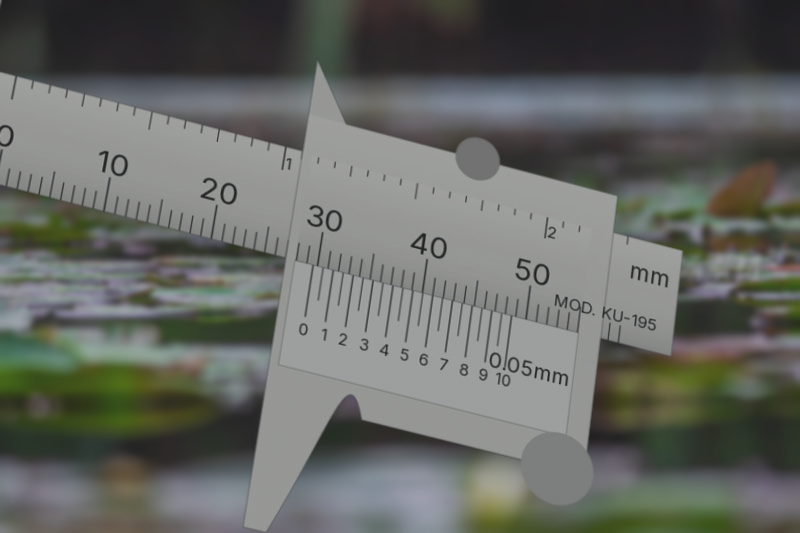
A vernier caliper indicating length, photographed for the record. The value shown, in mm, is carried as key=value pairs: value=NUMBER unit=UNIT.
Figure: value=29.6 unit=mm
